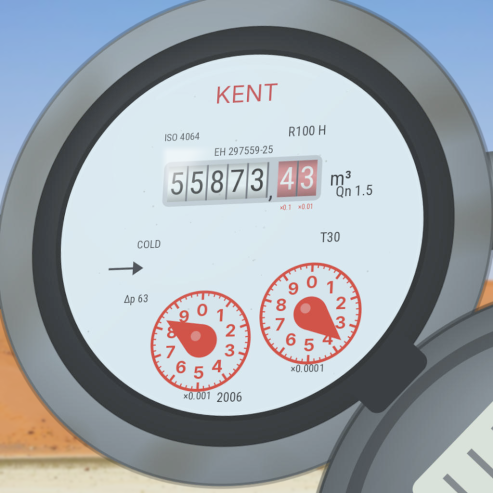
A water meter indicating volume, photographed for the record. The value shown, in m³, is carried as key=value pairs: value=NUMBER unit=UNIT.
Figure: value=55873.4383 unit=m³
